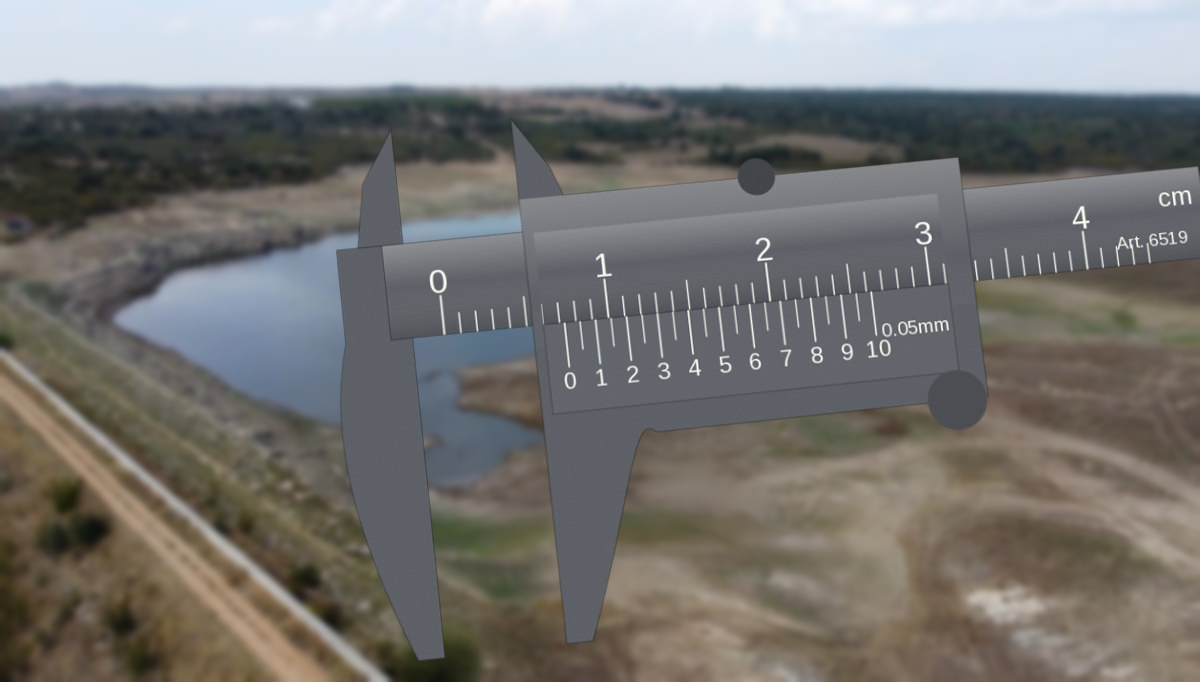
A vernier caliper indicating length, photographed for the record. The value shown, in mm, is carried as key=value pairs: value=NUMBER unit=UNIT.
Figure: value=7.3 unit=mm
